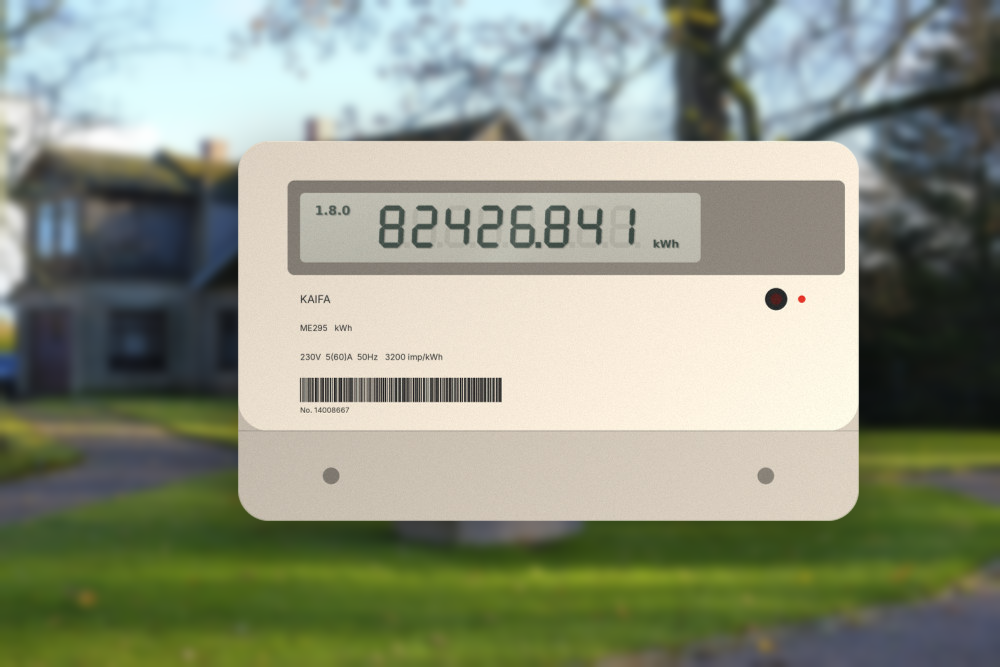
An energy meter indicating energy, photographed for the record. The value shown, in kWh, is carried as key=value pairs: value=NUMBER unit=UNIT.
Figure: value=82426.841 unit=kWh
